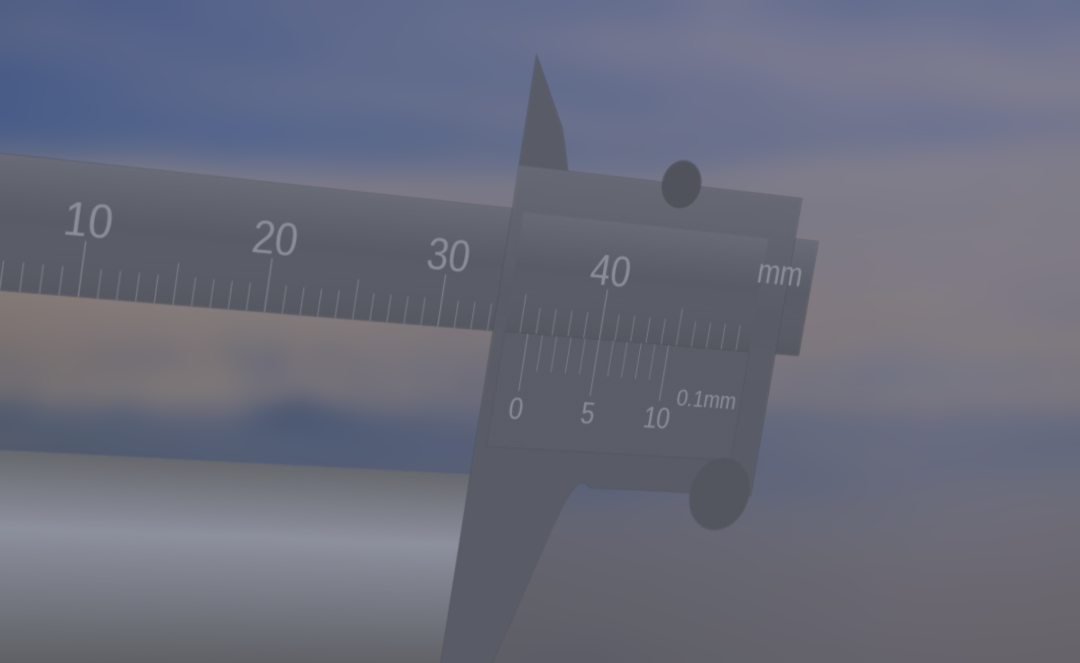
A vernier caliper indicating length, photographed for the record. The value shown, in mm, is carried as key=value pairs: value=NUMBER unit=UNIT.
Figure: value=35.5 unit=mm
